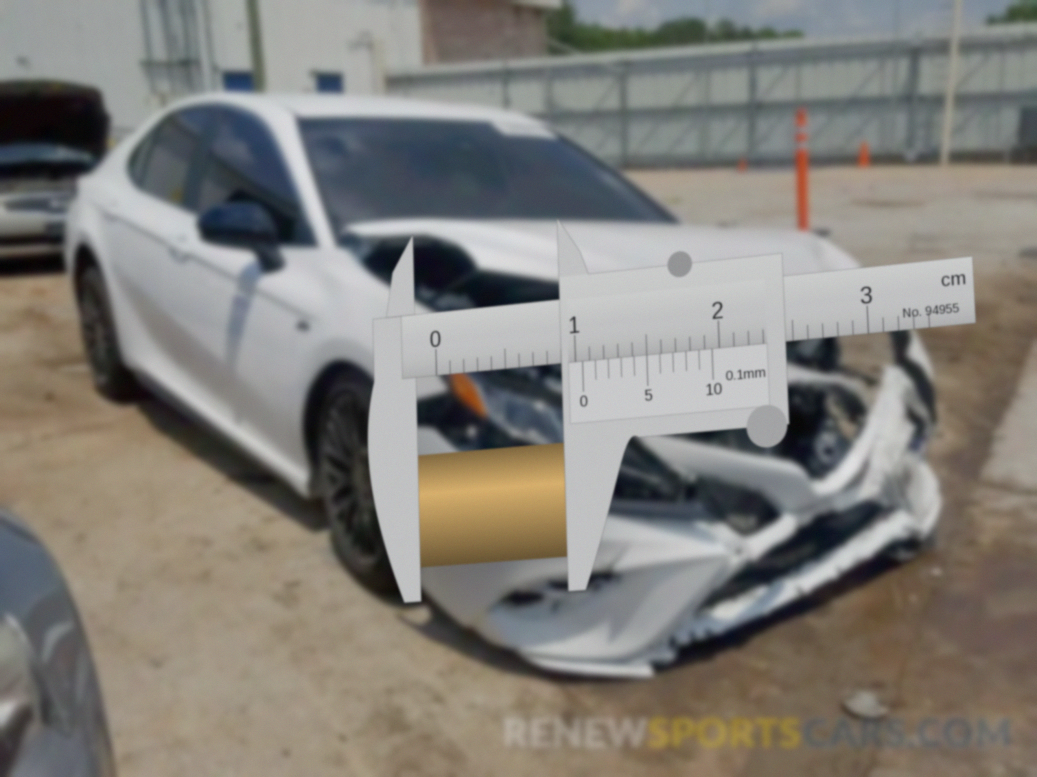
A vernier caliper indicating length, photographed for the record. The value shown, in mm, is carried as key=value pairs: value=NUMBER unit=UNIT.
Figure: value=10.5 unit=mm
